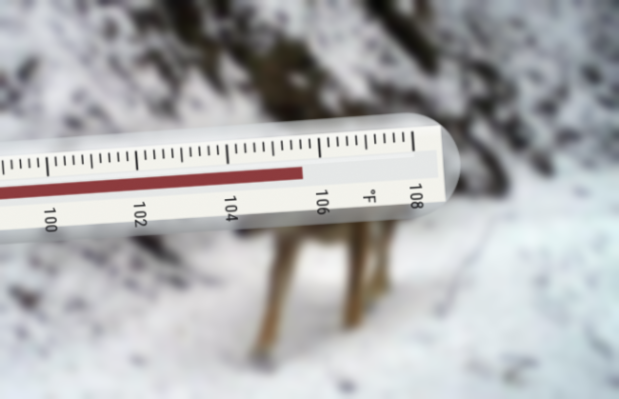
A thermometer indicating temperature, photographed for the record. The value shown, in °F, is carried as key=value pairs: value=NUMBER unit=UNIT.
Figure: value=105.6 unit=°F
